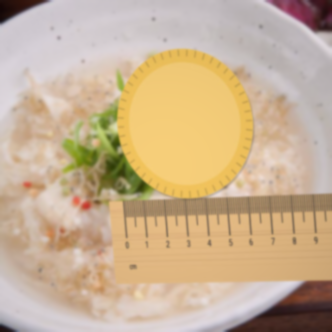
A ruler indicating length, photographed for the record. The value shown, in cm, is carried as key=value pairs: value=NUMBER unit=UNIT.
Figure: value=6.5 unit=cm
